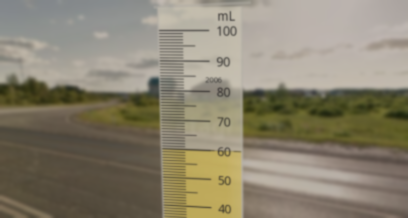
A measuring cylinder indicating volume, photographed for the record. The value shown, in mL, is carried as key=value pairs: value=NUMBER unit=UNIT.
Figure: value=60 unit=mL
